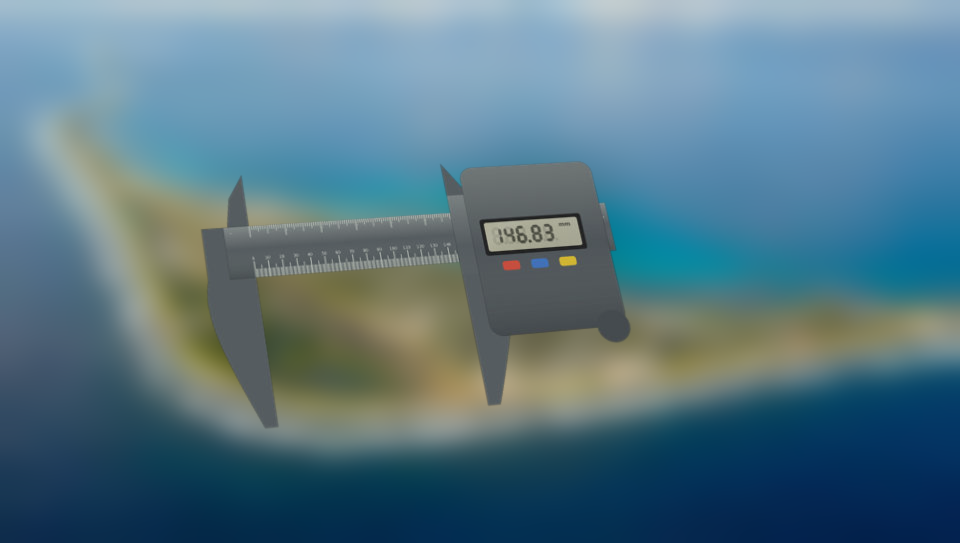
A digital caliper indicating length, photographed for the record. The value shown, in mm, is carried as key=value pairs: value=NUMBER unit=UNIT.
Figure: value=146.83 unit=mm
